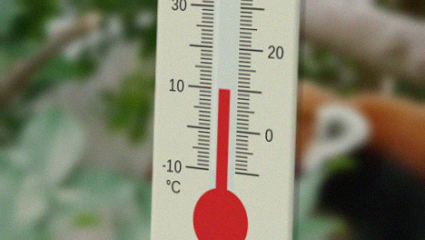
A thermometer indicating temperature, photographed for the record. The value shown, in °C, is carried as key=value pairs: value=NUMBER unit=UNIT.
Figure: value=10 unit=°C
